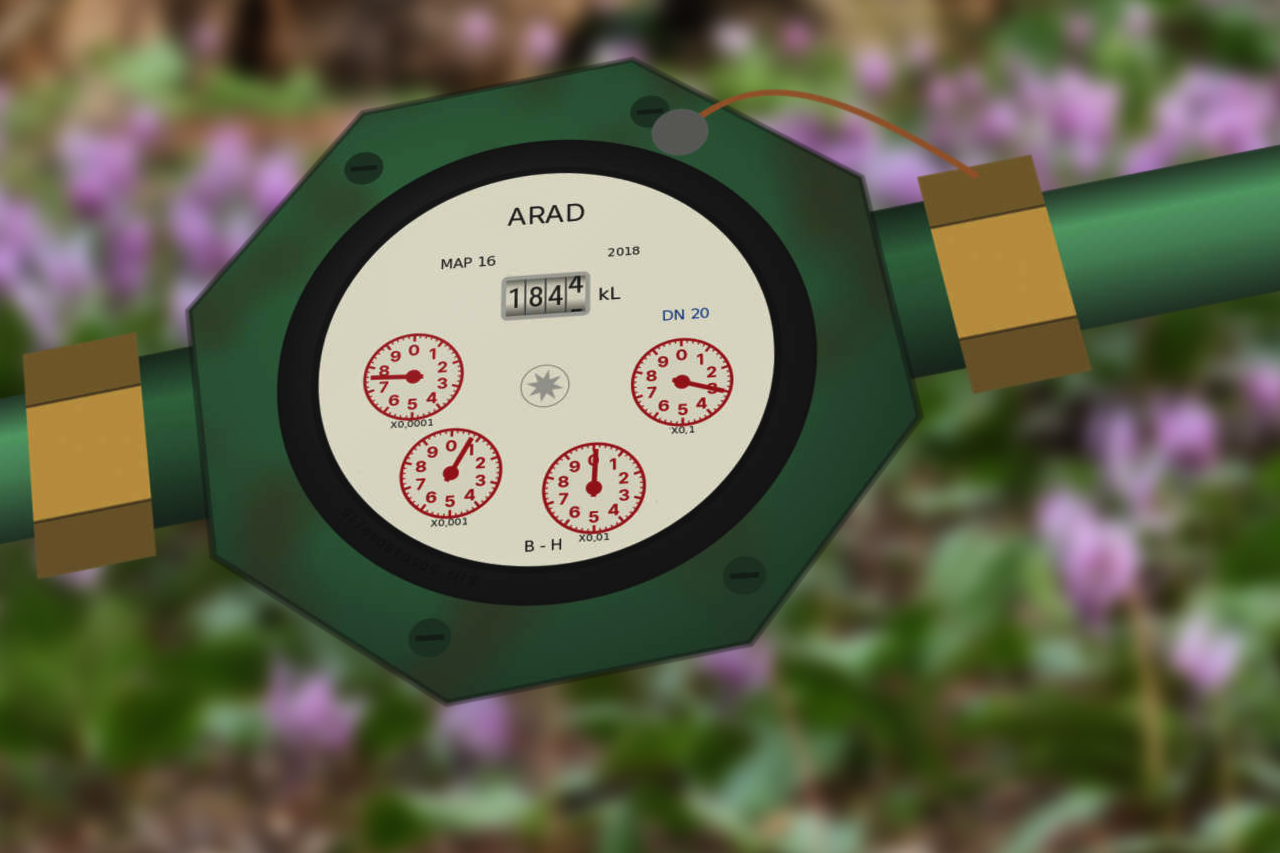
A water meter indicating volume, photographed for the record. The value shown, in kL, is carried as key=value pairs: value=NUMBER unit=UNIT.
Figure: value=1844.3007 unit=kL
